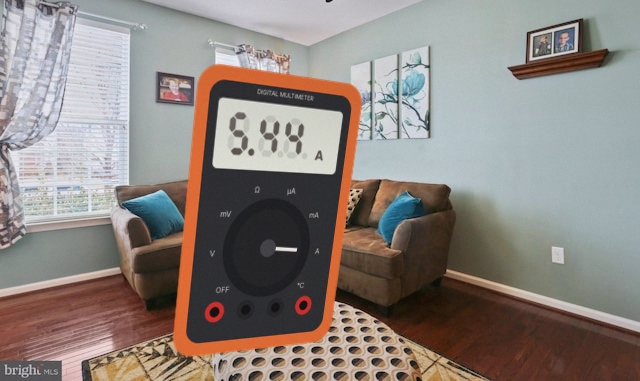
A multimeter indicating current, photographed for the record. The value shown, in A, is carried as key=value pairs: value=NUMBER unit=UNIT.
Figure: value=5.44 unit=A
